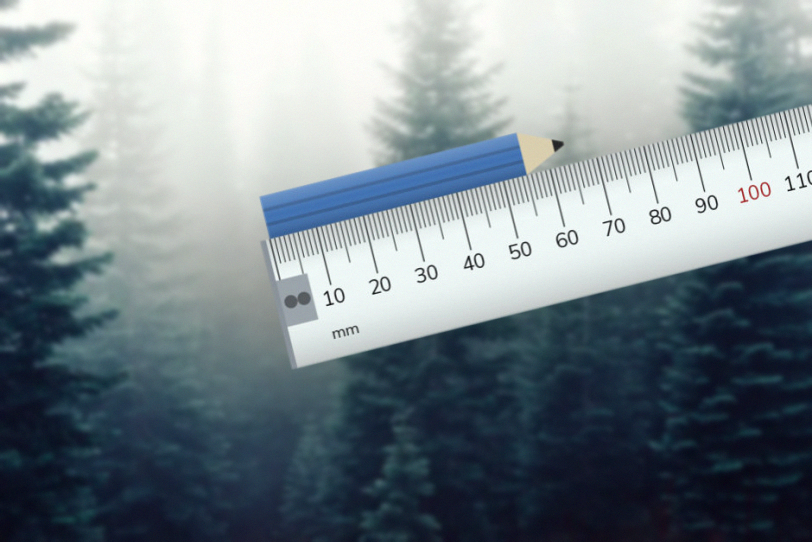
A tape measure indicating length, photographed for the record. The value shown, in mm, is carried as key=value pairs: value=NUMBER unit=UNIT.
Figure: value=64 unit=mm
